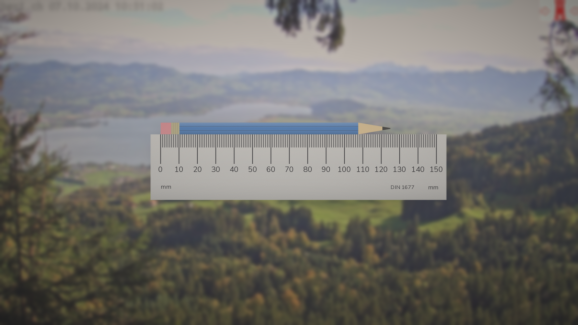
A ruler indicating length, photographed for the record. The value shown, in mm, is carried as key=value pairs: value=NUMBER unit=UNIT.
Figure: value=125 unit=mm
